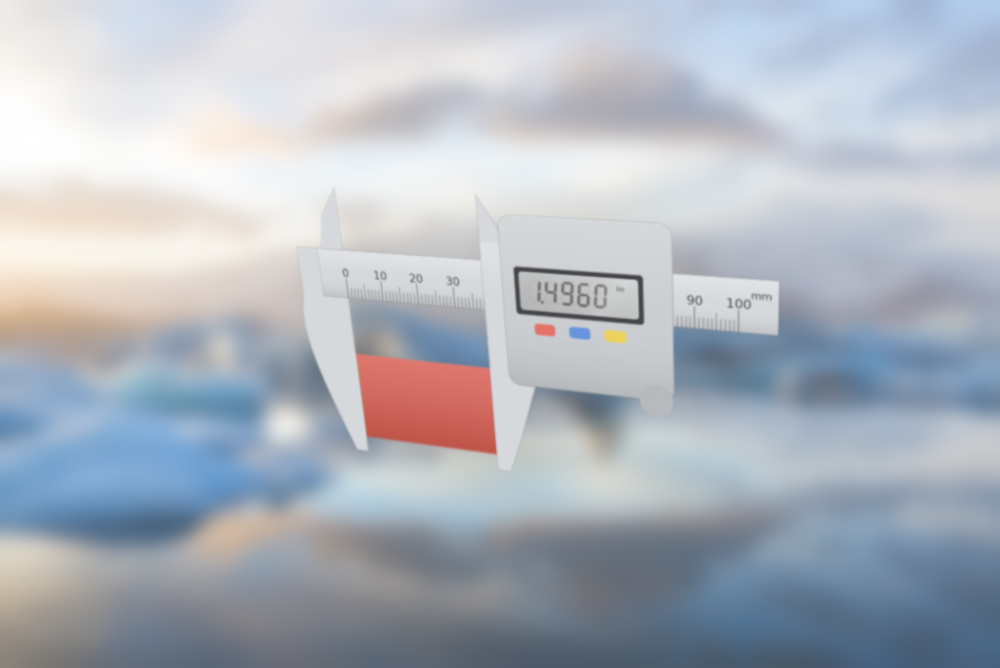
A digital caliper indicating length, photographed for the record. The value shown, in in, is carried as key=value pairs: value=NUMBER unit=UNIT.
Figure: value=1.4960 unit=in
